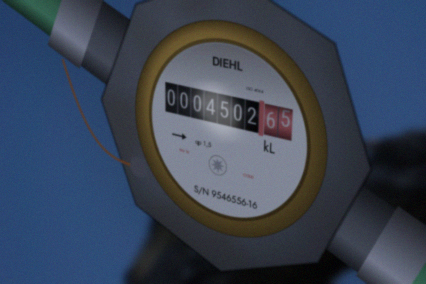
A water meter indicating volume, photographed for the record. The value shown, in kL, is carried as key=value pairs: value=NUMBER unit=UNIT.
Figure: value=4502.65 unit=kL
